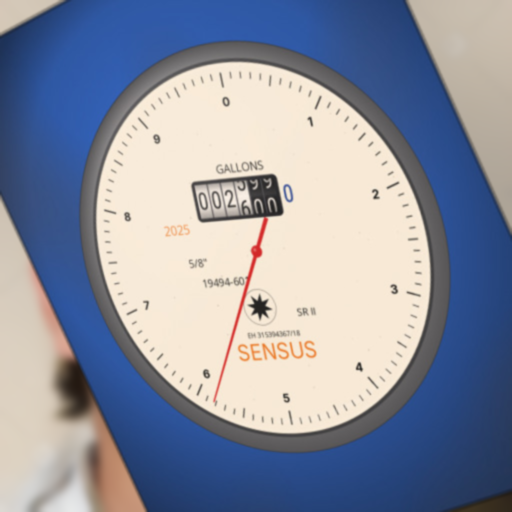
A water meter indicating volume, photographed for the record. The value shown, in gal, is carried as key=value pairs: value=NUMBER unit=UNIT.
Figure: value=25995.8 unit=gal
